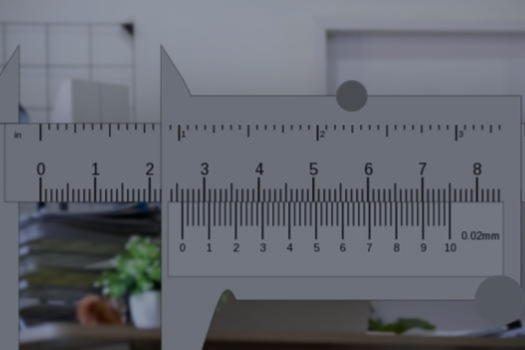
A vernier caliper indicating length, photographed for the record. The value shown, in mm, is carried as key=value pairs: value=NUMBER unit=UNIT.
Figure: value=26.0 unit=mm
